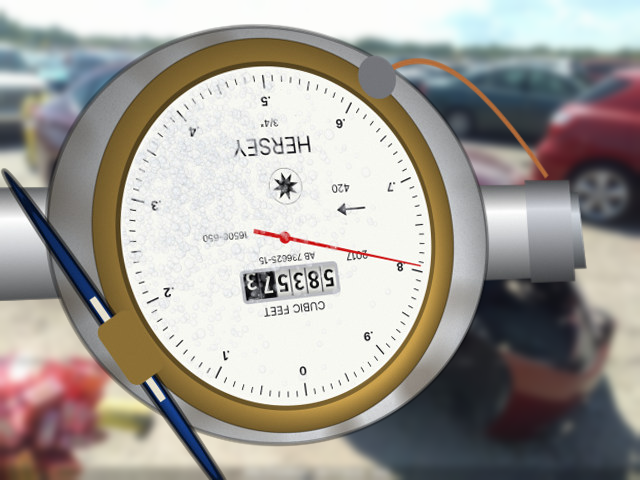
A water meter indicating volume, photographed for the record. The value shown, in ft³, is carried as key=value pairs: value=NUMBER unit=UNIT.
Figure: value=583572.79 unit=ft³
